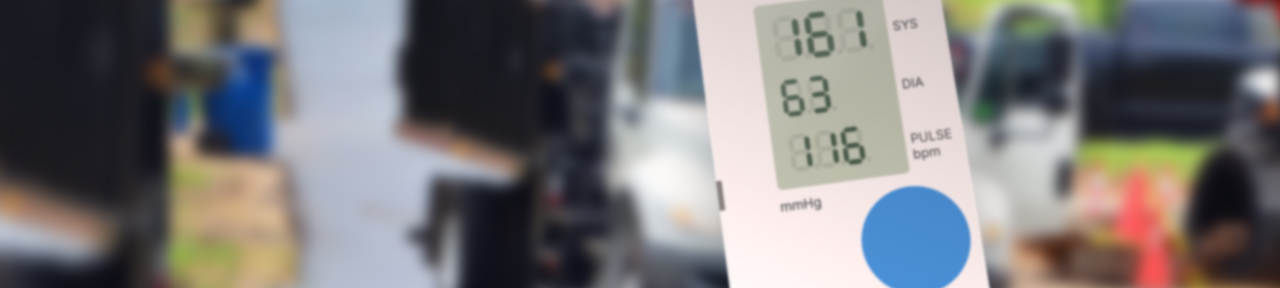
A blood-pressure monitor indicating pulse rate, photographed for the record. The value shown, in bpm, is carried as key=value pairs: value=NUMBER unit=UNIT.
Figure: value=116 unit=bpm
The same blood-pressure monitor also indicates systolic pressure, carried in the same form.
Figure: value=161 unit=mmHg
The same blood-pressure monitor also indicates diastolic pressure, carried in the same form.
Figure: value=63 unit=mmHg
